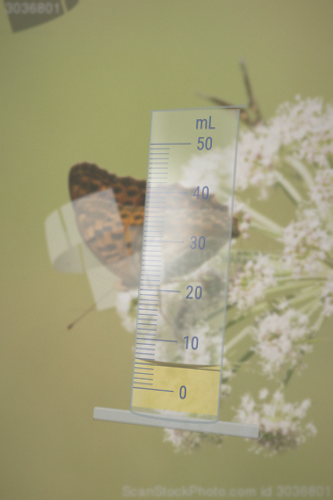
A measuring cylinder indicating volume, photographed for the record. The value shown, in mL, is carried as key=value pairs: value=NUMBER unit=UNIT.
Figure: value=5 unit=mL
